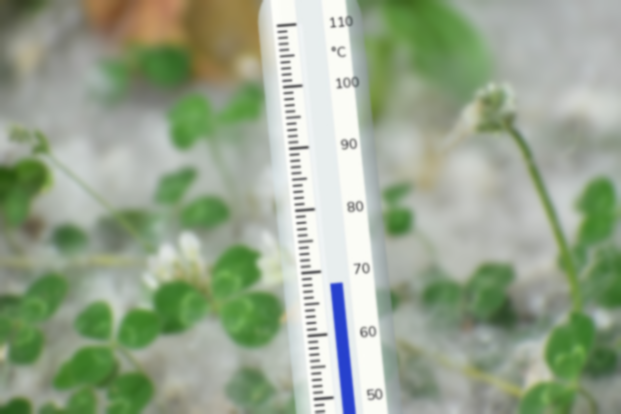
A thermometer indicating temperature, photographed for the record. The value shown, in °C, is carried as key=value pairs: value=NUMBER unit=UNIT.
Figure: value=68 unit=°C
